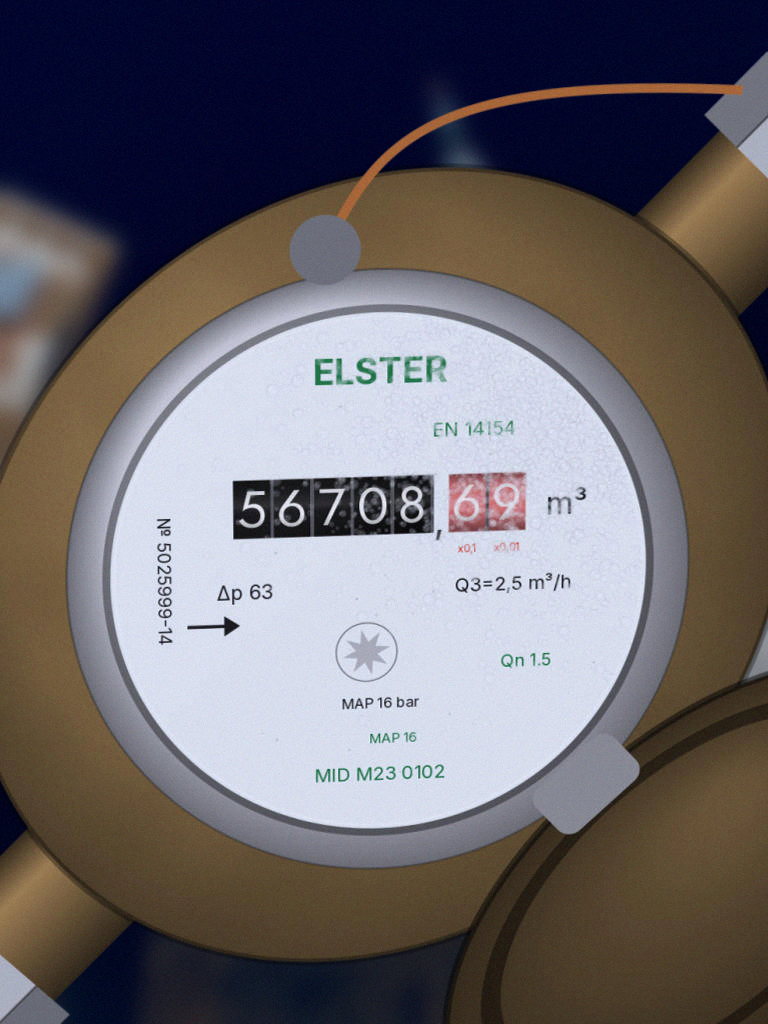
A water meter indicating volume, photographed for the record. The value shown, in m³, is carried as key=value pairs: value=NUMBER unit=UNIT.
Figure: value=56708.69 unit=m³
